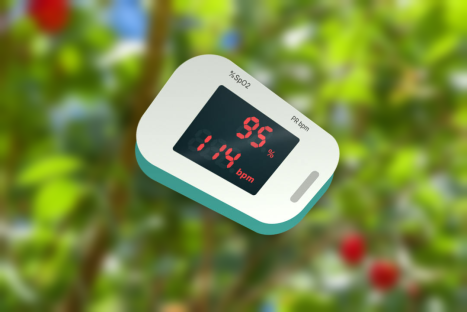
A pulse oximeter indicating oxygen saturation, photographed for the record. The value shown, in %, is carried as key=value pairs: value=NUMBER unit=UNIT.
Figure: value=95 unit=%
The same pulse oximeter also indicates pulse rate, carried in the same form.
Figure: value=114 unit=bpm
